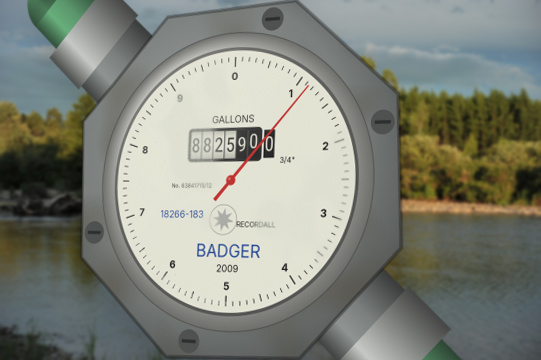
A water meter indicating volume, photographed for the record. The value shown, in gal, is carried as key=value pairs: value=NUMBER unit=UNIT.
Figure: value=8825901.1 unit=gal
